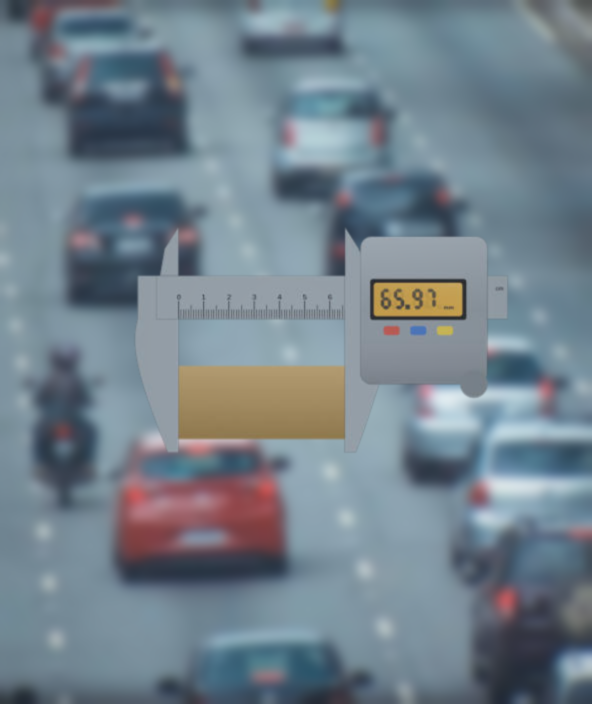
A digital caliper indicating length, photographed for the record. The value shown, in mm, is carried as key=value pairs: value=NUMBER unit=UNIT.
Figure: value=65.97 unit=mm
